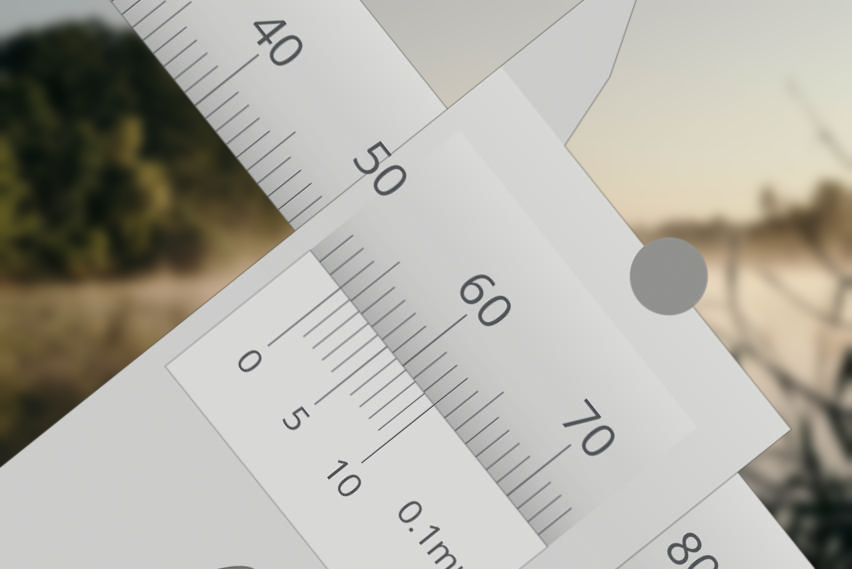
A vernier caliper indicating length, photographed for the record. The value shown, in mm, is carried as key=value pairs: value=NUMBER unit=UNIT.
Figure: value=54.0 unit=mm
